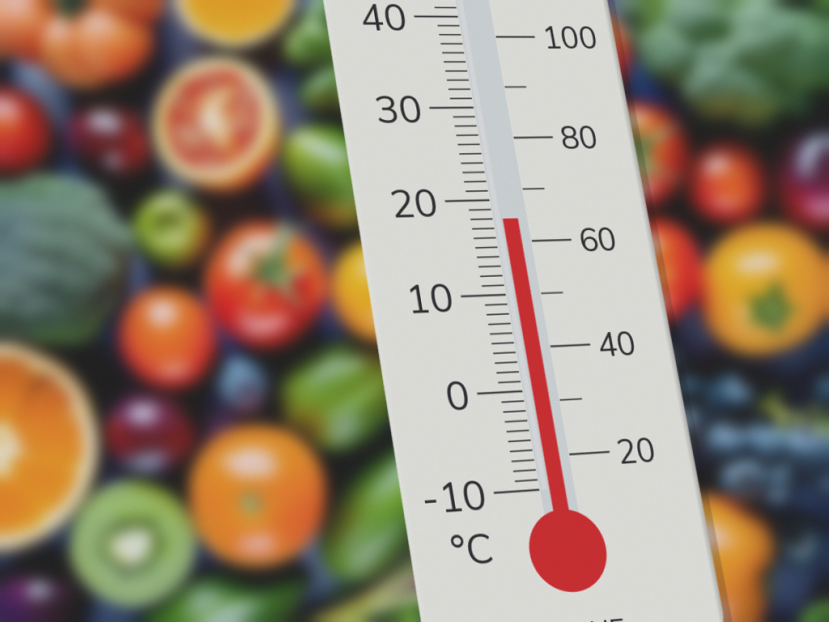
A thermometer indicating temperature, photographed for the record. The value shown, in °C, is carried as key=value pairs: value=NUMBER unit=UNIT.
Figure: value=18 unit=°C
